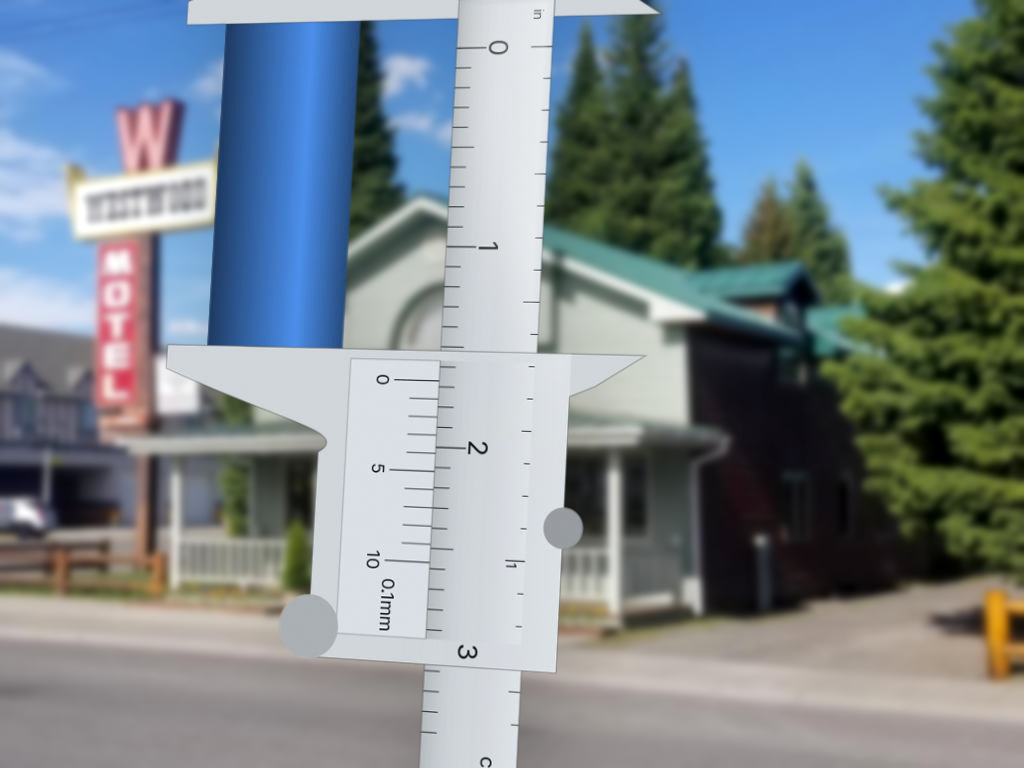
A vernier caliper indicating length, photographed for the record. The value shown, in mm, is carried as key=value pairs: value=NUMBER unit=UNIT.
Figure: value=16.7 unit=mm
